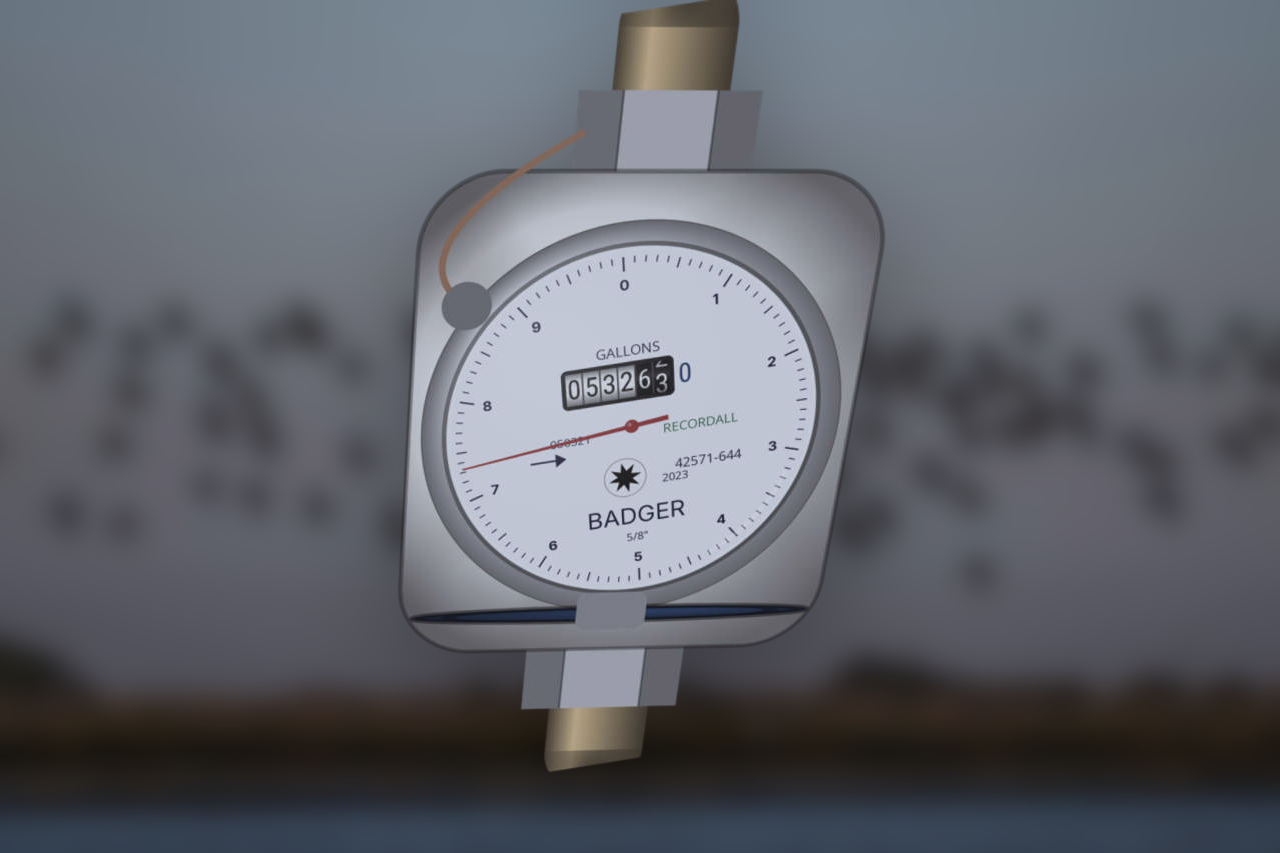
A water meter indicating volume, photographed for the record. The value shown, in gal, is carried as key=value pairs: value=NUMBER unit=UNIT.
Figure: value=532627.3 unit=gal
